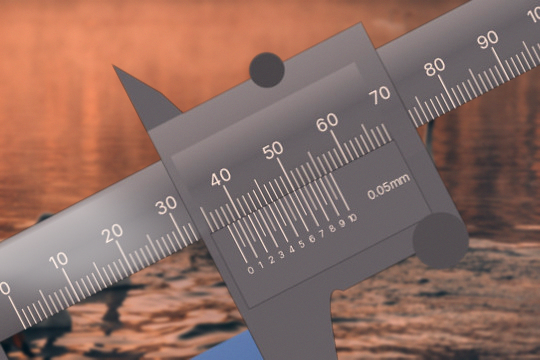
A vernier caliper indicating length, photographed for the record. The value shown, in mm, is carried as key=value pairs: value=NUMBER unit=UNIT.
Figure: value=37.6 unit=mm
